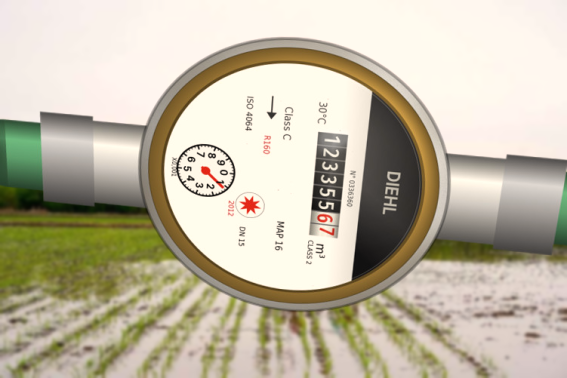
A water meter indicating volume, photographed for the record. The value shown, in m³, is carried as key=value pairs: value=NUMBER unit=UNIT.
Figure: value=123355.671 unit=m³
